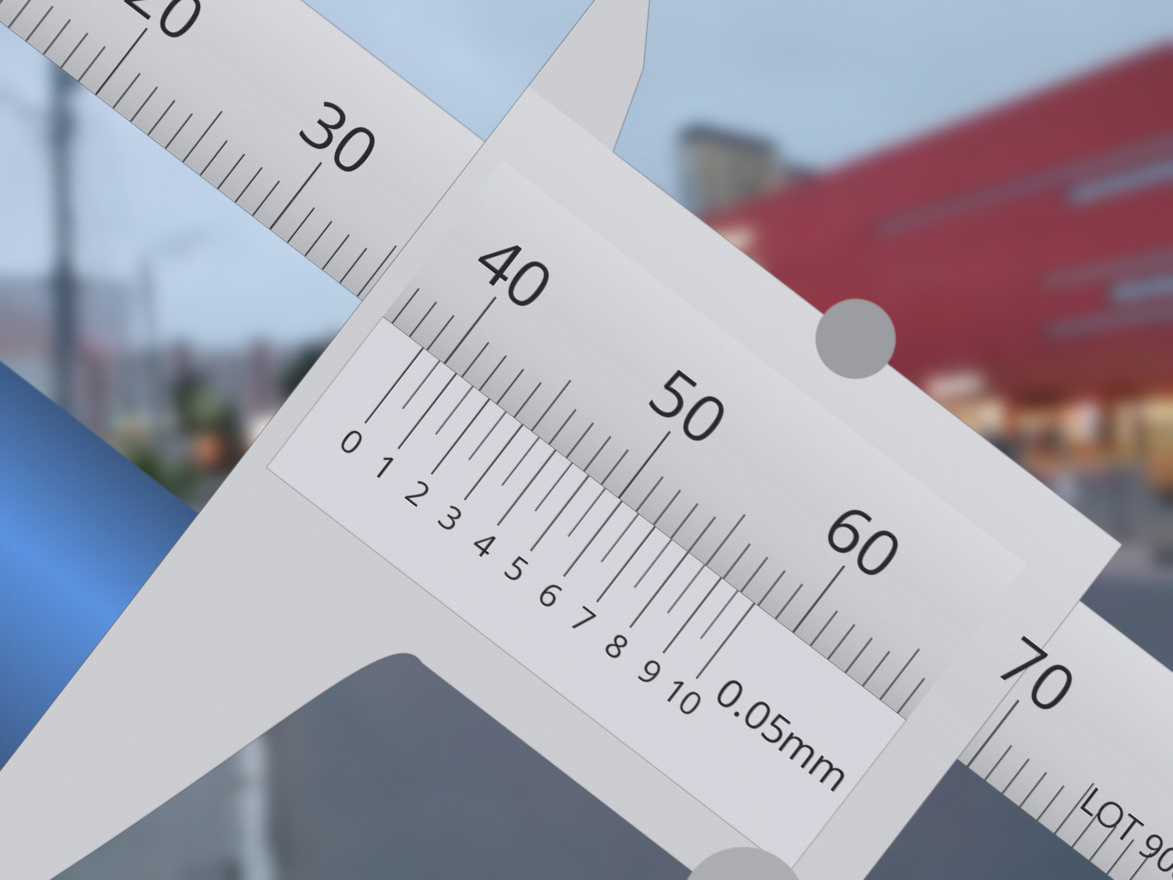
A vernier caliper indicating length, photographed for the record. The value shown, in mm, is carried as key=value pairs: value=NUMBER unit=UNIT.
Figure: value=38.8 unit=mm
